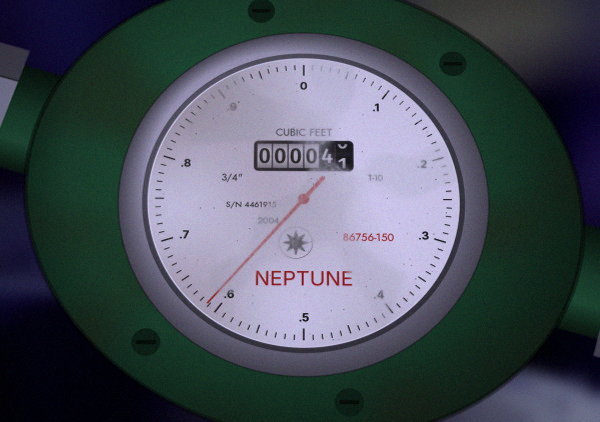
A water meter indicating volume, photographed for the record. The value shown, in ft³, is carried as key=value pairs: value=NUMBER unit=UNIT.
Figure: value=40.61 unit=ft³
